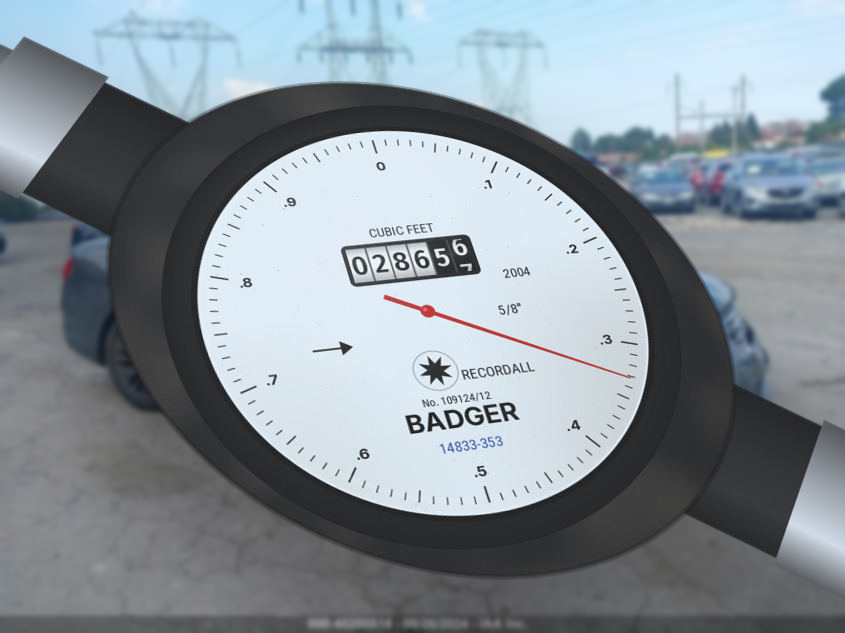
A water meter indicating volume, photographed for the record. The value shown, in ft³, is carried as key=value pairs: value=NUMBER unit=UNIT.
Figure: value=28656.33 unit=ft³
